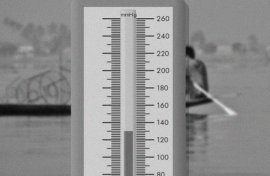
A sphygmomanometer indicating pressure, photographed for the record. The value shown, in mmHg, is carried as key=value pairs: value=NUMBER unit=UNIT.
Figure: value=130 unit=mmHg
